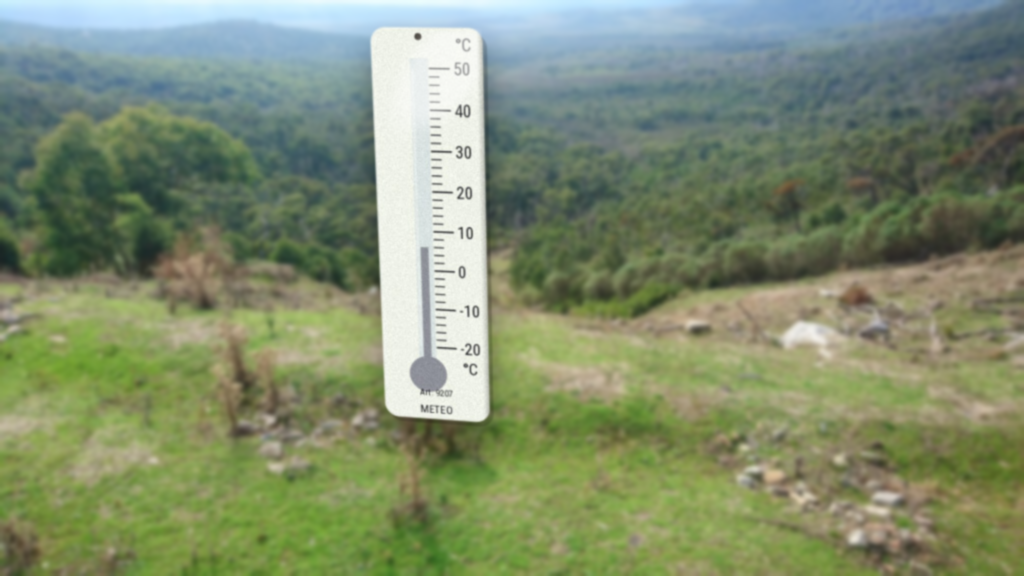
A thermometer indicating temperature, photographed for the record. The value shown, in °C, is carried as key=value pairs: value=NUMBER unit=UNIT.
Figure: value=6 unit=°C
